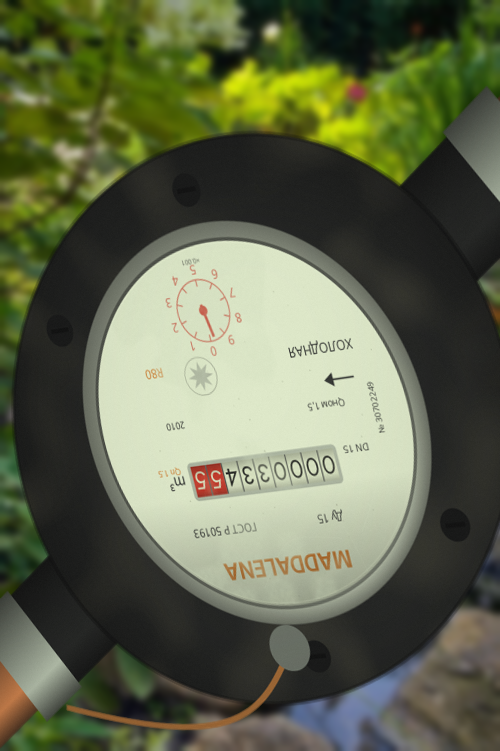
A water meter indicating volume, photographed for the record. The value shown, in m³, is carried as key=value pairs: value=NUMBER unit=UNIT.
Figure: value=334.549 unit=m³
